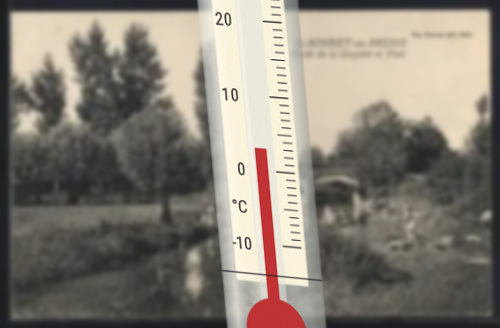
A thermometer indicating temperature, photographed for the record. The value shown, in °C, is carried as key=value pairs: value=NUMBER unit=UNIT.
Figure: value=3 unit=°C
